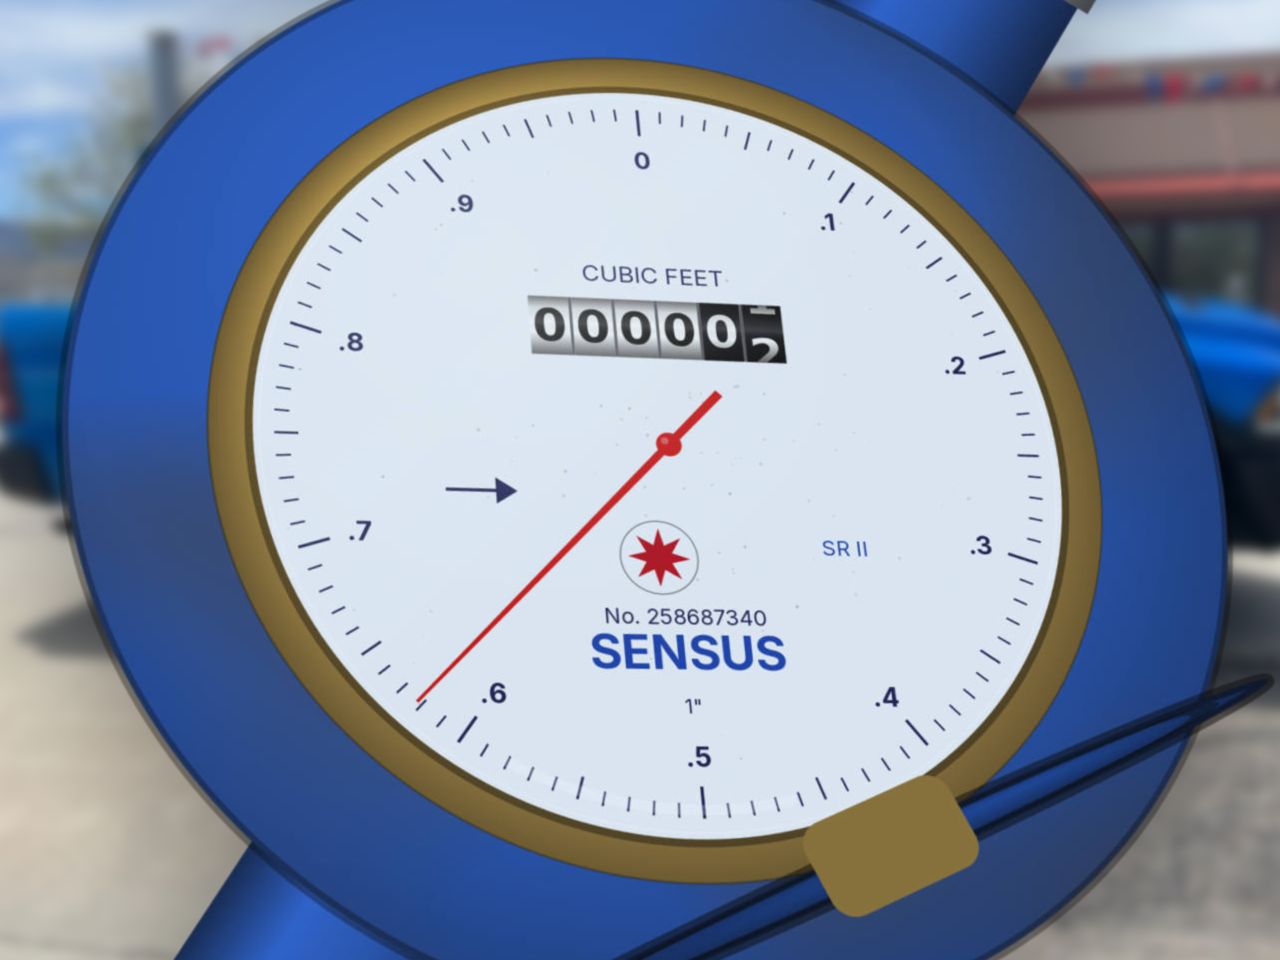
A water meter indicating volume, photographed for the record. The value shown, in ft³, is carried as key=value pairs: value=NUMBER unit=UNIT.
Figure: value=1.62 unit=ft³
